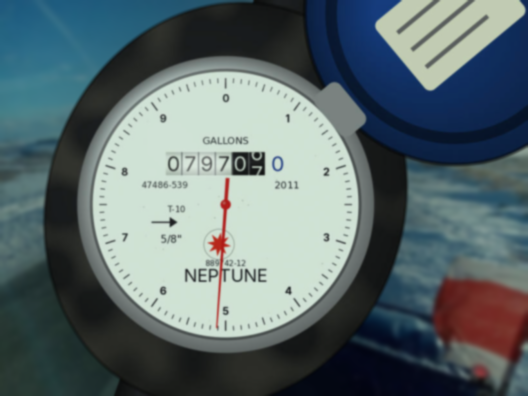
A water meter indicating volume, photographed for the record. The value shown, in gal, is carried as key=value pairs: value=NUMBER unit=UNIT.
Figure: value=797065.1 unit=gal
